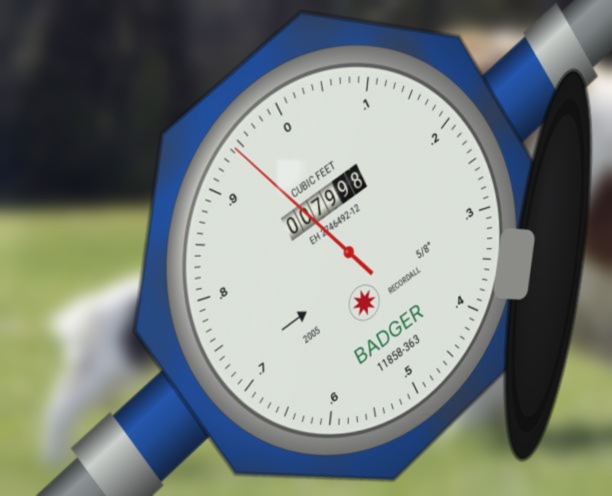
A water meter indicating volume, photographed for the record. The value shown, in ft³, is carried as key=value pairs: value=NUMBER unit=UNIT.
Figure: value=7997.94 unit=ft³
